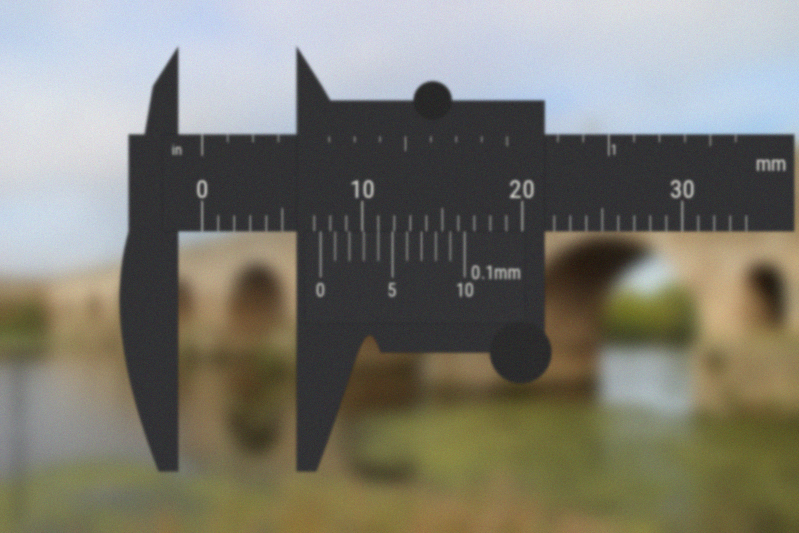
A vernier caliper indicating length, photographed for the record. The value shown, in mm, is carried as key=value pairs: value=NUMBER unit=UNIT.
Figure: value=7.4 unit=mm
